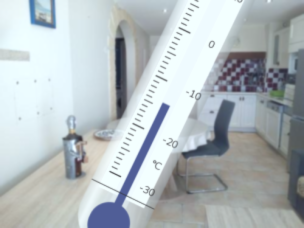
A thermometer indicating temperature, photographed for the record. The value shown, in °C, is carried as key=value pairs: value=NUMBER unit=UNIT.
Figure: value=-14 unit=°C
